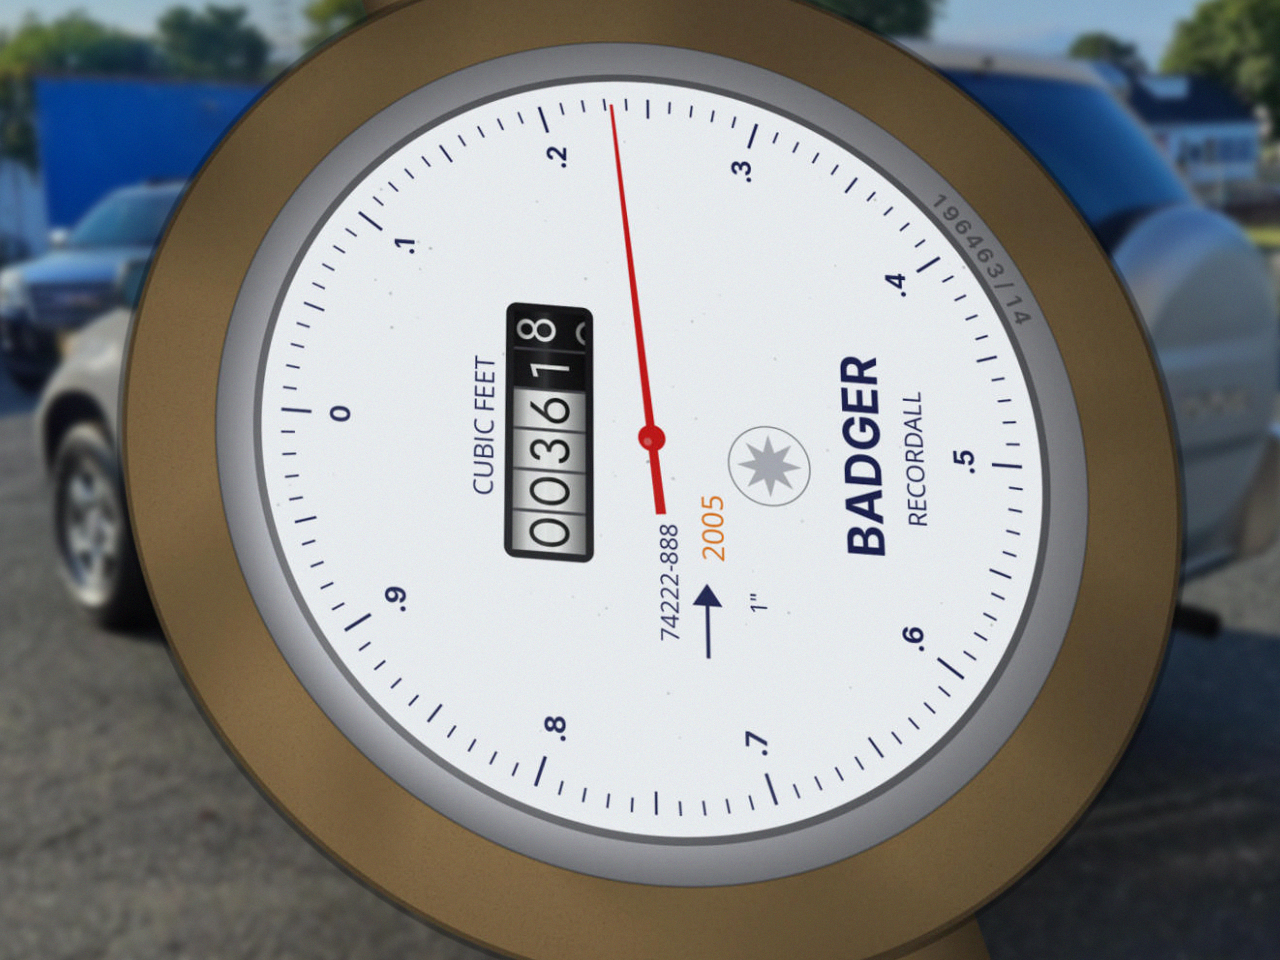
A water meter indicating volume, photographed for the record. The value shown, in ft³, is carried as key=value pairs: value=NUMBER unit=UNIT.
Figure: value=3618.23 unit=ft³
